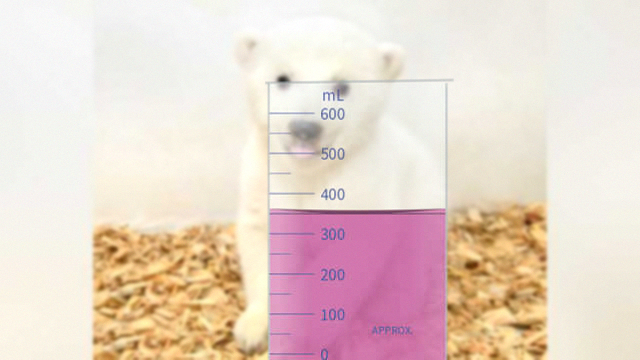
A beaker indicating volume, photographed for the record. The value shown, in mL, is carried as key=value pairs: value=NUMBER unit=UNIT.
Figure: value=350 unit=mL
